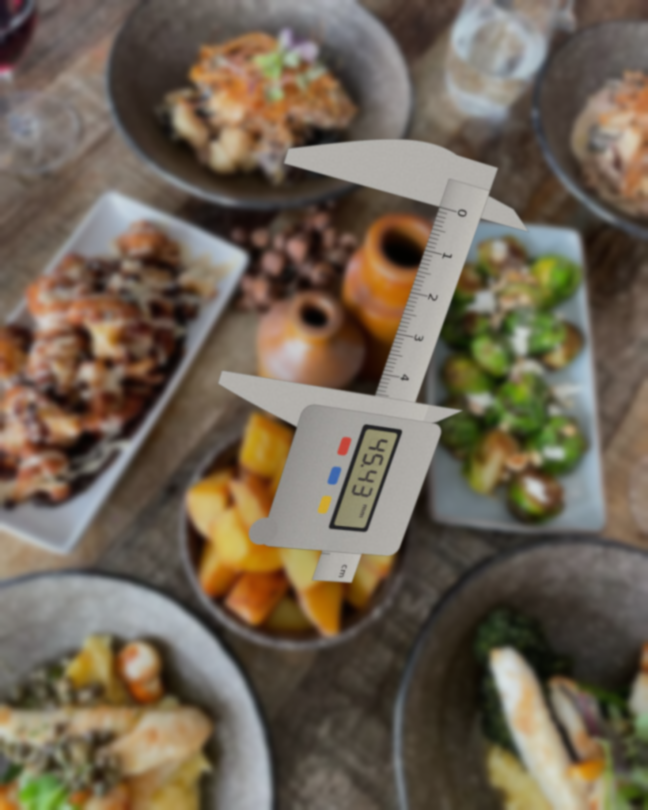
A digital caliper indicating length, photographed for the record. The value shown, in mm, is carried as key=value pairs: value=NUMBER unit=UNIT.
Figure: value=45.43 unit=mm
